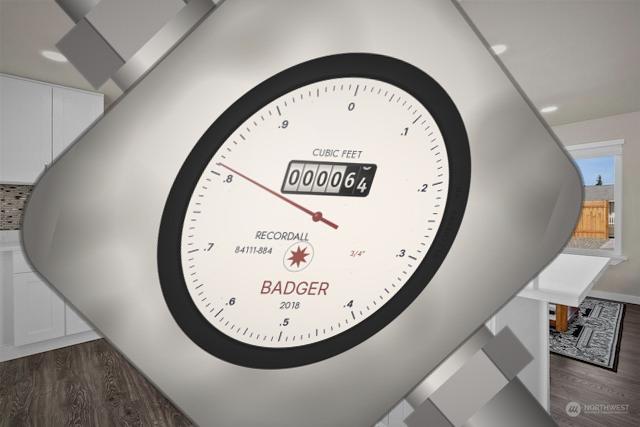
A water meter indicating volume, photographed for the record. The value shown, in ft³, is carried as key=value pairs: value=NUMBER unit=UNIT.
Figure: value=63.81 unit=ft³
